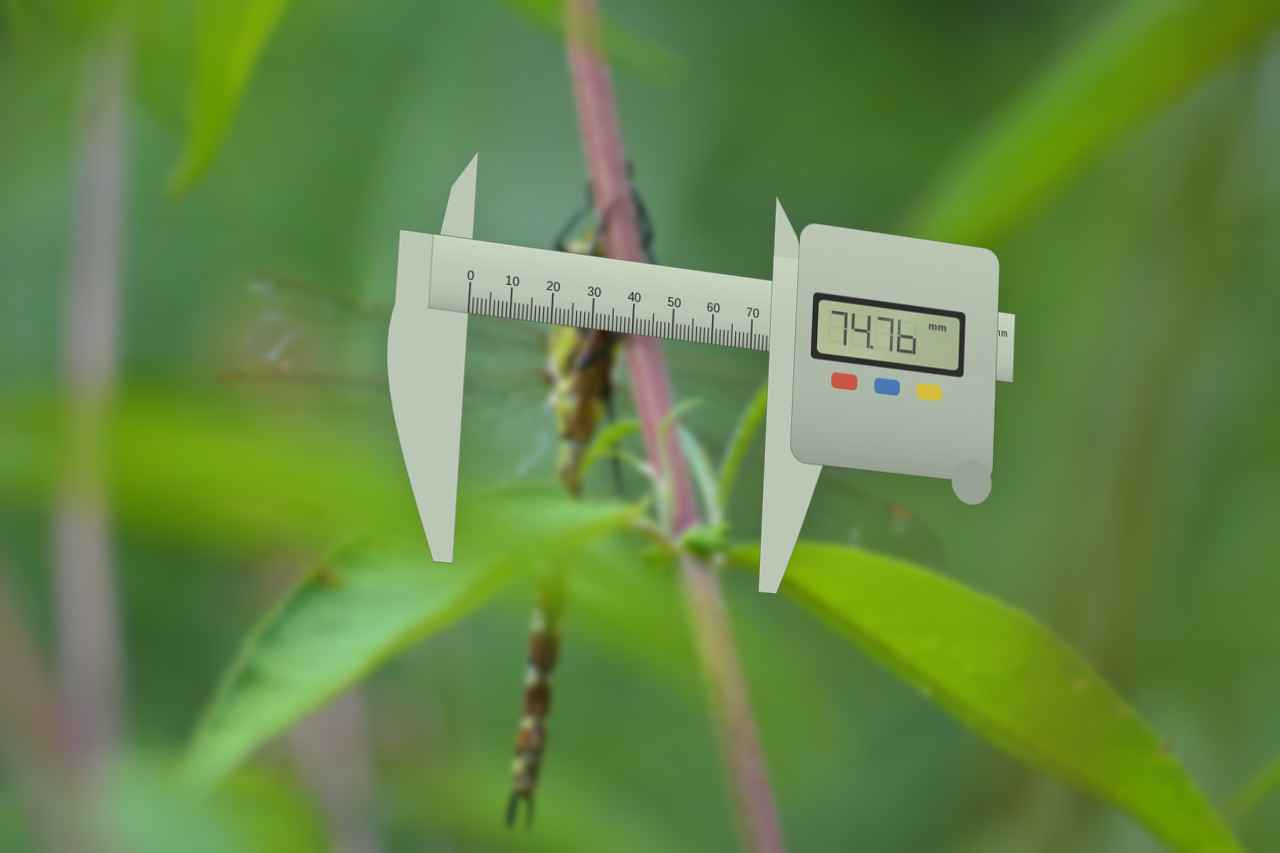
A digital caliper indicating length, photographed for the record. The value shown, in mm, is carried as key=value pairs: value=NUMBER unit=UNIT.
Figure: value=74.76 unit=mm
